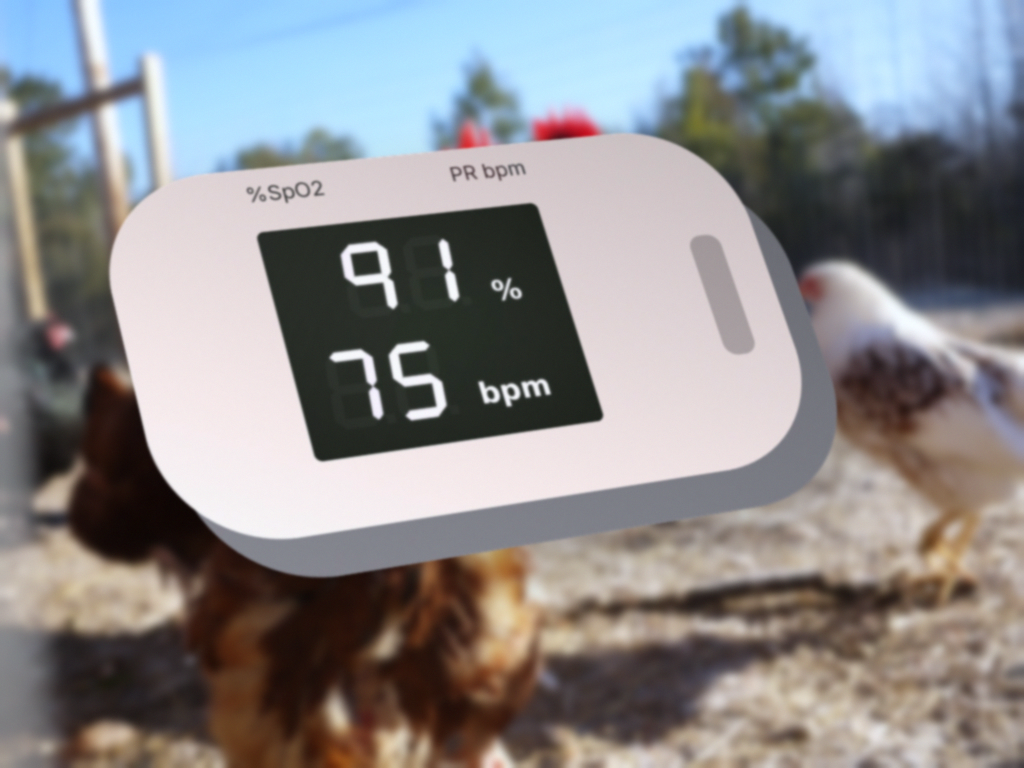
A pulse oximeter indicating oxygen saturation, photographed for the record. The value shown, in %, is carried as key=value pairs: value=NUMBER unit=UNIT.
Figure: value=91 unit=%
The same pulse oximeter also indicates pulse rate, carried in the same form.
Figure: value=75 unit=bpm
